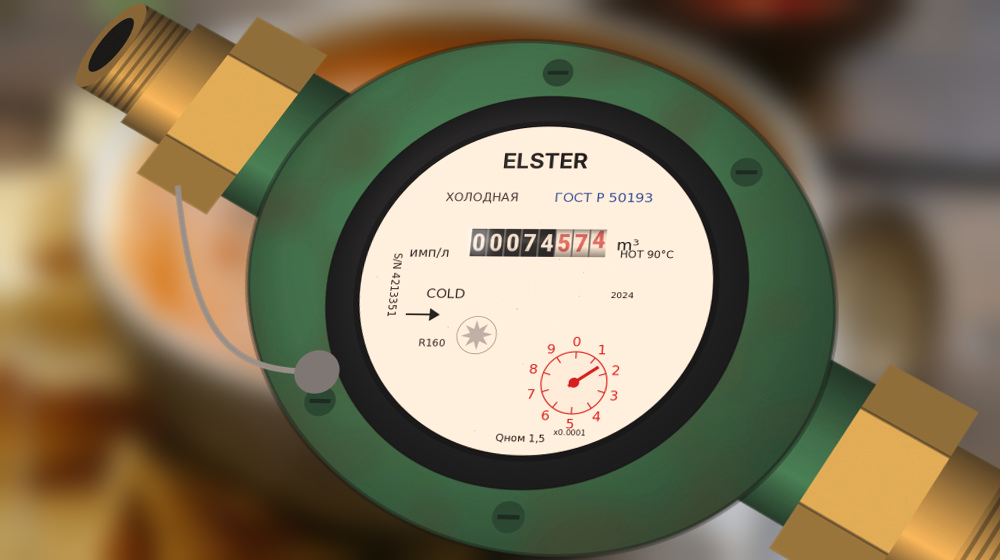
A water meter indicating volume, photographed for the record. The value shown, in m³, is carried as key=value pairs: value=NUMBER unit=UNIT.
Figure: value=74.5741 unit=m³
